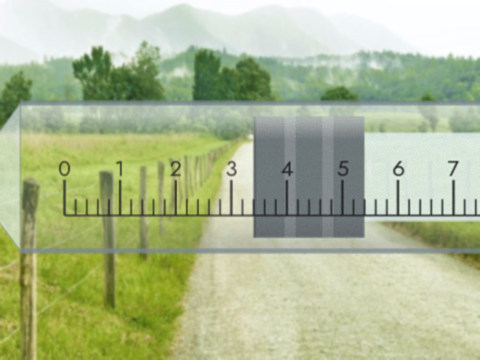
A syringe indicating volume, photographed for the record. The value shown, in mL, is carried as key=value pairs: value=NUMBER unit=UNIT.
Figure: value=3.4 unit=mL
